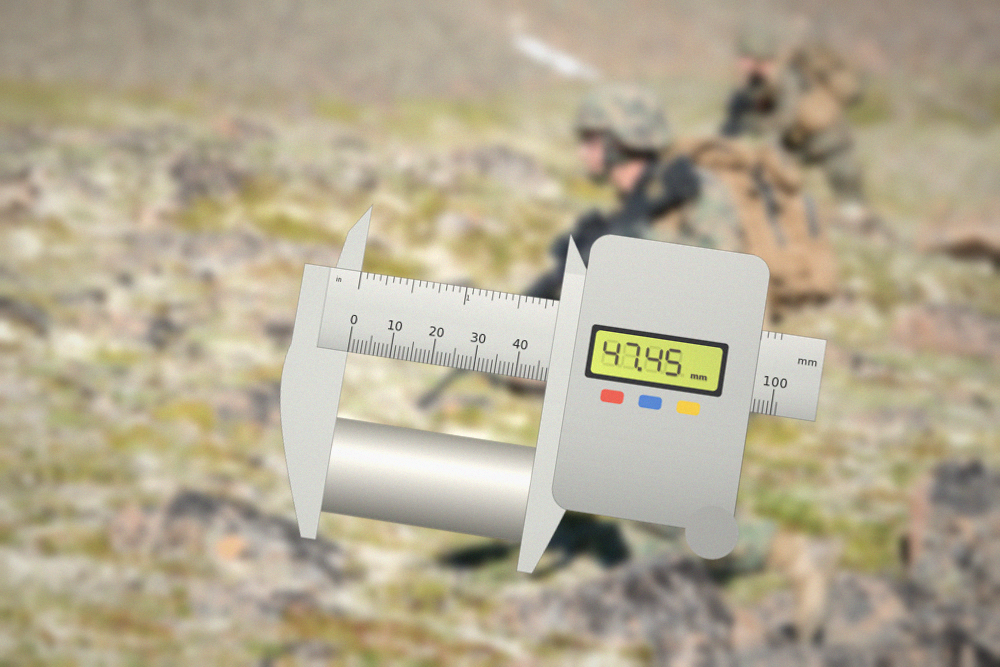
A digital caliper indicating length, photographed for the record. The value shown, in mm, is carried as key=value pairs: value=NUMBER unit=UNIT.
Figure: value=47.45 unit=mm
